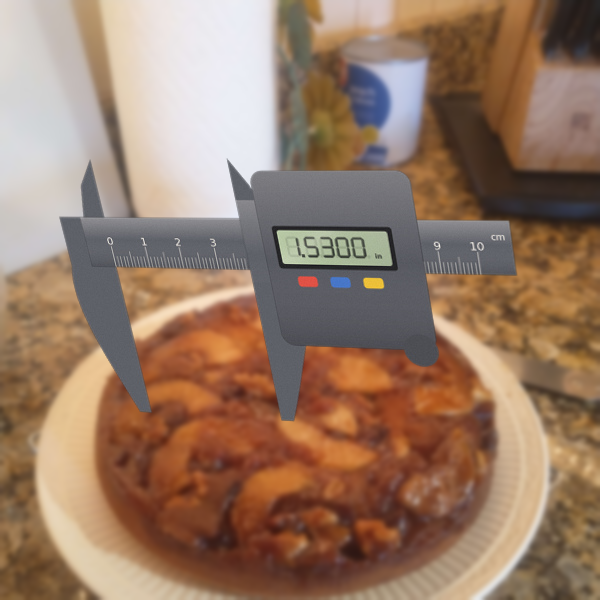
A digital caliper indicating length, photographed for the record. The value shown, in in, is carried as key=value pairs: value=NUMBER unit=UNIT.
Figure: value=1.5300 unit=in
